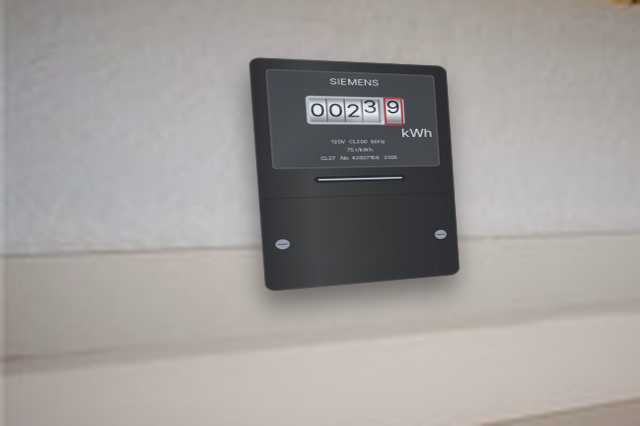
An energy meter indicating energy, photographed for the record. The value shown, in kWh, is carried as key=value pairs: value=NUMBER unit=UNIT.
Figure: value=23.9 unit=kWh
